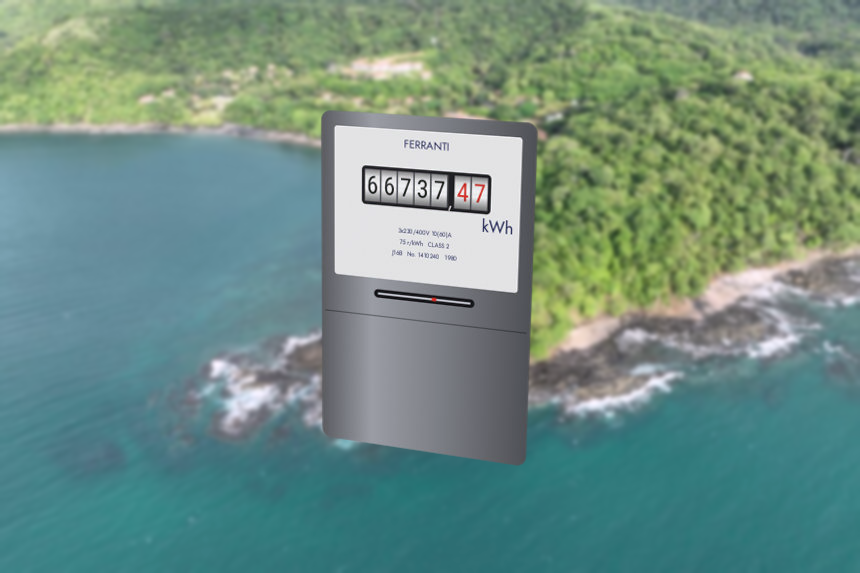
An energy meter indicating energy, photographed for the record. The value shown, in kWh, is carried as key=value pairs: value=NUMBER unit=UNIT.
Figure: value=66737.47 unit=kWh
